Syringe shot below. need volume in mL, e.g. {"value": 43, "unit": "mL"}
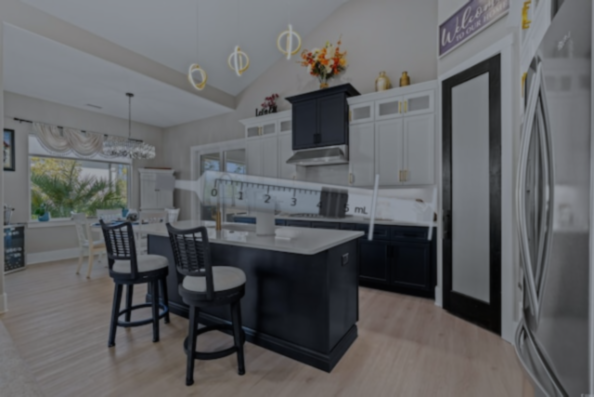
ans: {"value": 4, "unit": "mL"}
